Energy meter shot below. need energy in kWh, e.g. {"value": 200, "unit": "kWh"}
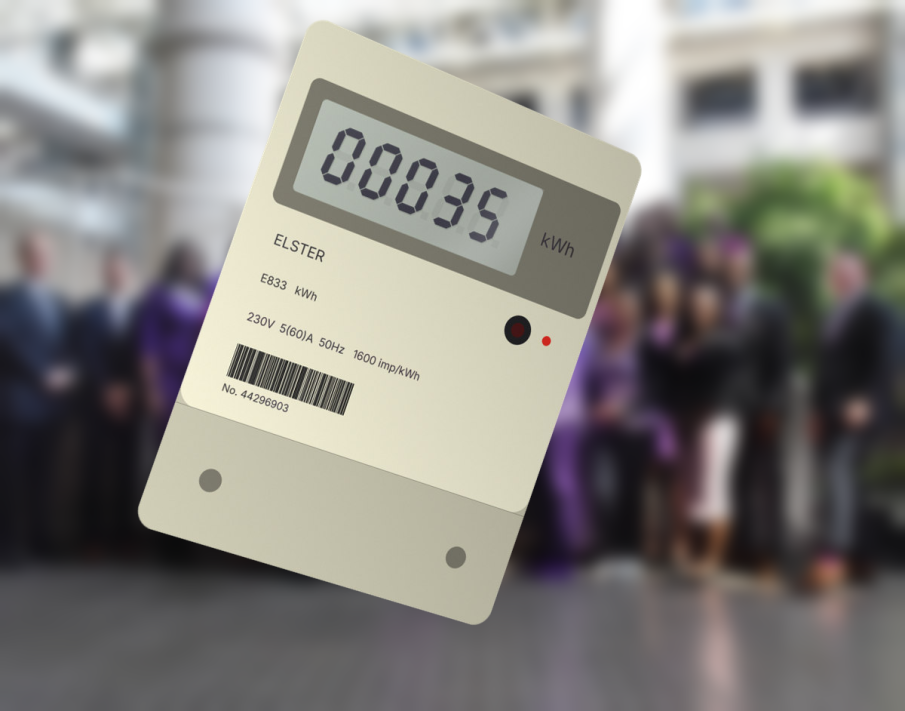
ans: {"value": 35, "unit": "kWh"}
